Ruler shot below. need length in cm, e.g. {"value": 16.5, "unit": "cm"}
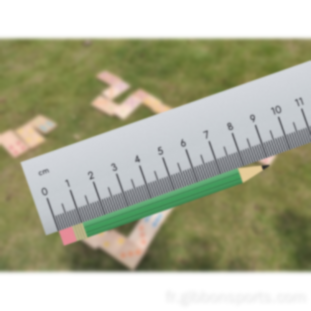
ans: {"value": 9, "unit": "cm"}
